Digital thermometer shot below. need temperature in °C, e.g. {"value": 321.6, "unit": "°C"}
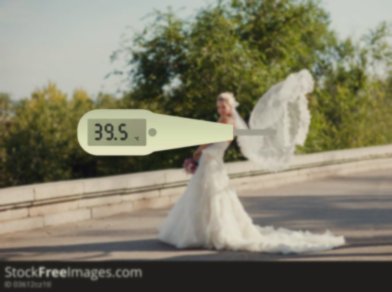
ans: {"value": 39.5, "unit": "°C"}
